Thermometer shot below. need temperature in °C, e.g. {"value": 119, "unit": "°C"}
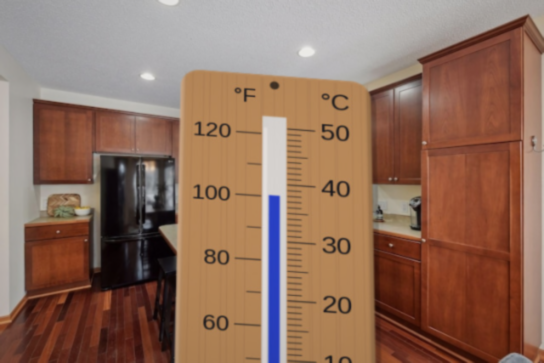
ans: {"value": 38, "unit": "°C"}
